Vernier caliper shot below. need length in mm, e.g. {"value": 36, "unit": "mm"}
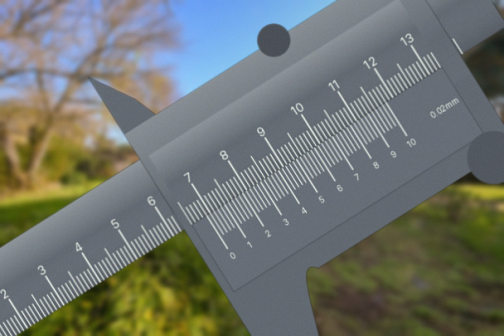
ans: {"value": 69.0, "unit": "mm"}
